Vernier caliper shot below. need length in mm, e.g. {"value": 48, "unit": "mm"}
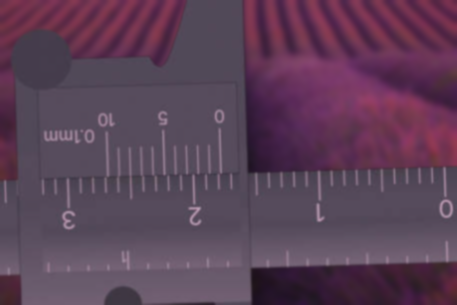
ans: {"value": 17.8, "unit": "mm"}
